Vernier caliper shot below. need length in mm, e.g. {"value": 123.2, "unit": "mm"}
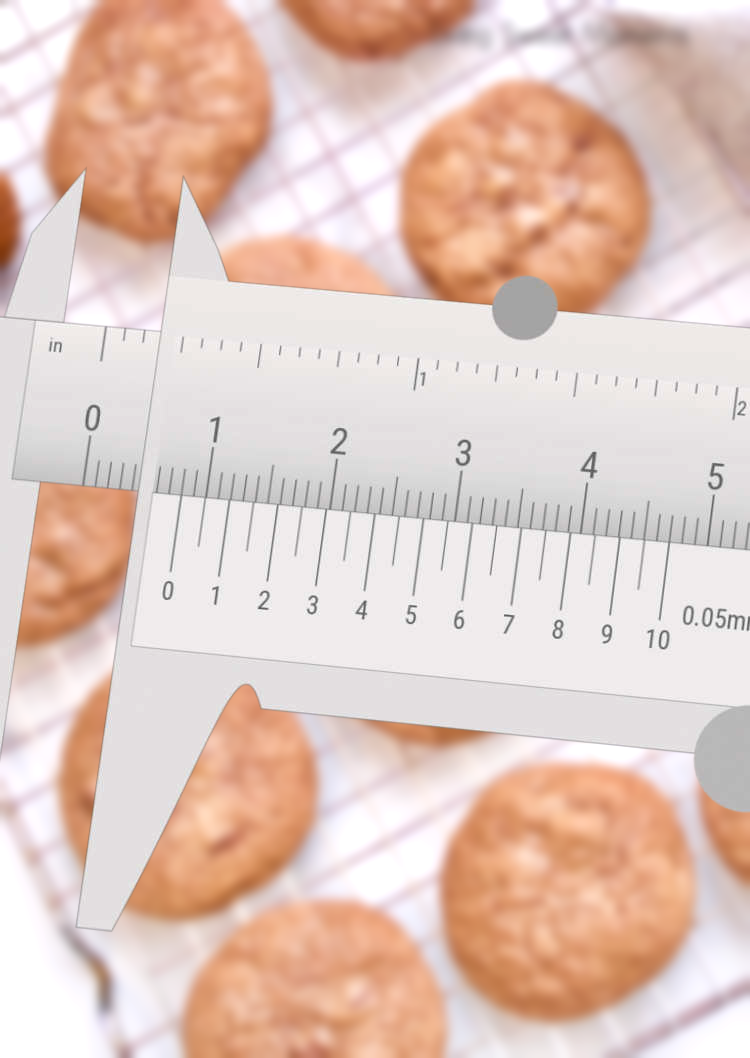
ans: {"value": 8.0, "unit": "mm"}
